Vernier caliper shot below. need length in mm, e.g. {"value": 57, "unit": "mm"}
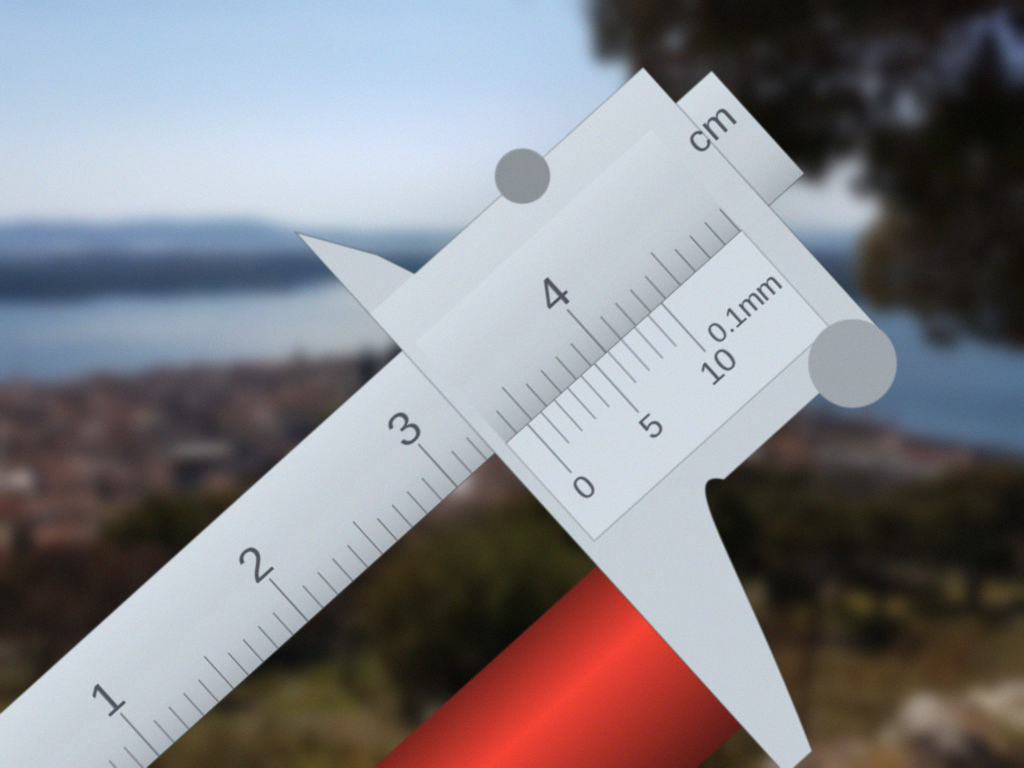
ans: {"value": 34.7, "unit": "mm"}
